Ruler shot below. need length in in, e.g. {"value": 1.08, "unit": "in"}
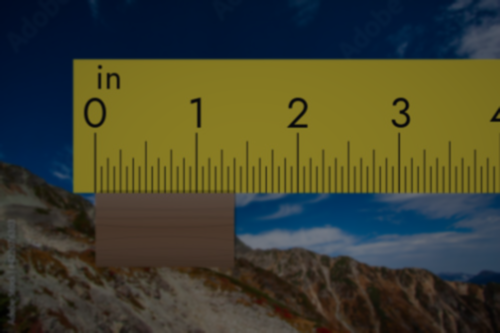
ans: {"value": 1.375, "unit": "in"}
